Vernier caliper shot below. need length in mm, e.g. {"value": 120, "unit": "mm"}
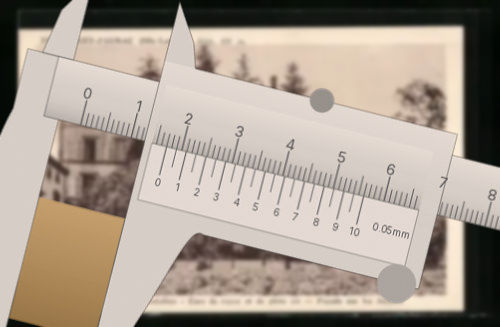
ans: {"value": 17.0, "unit": "mm"}
